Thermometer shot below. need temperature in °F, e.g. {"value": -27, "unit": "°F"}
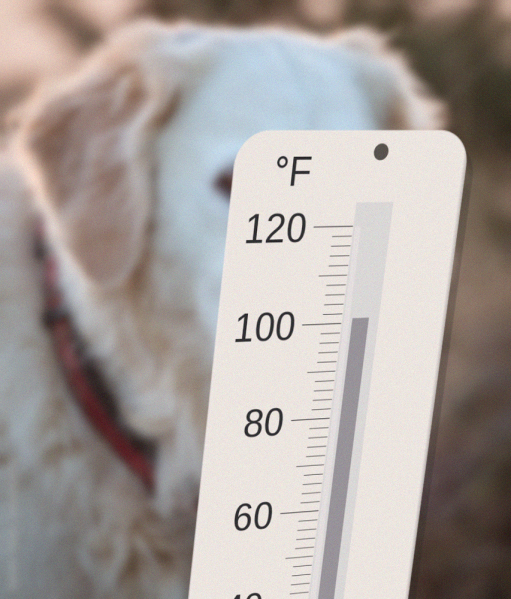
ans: {"value": 101, "unit": "°F"}
